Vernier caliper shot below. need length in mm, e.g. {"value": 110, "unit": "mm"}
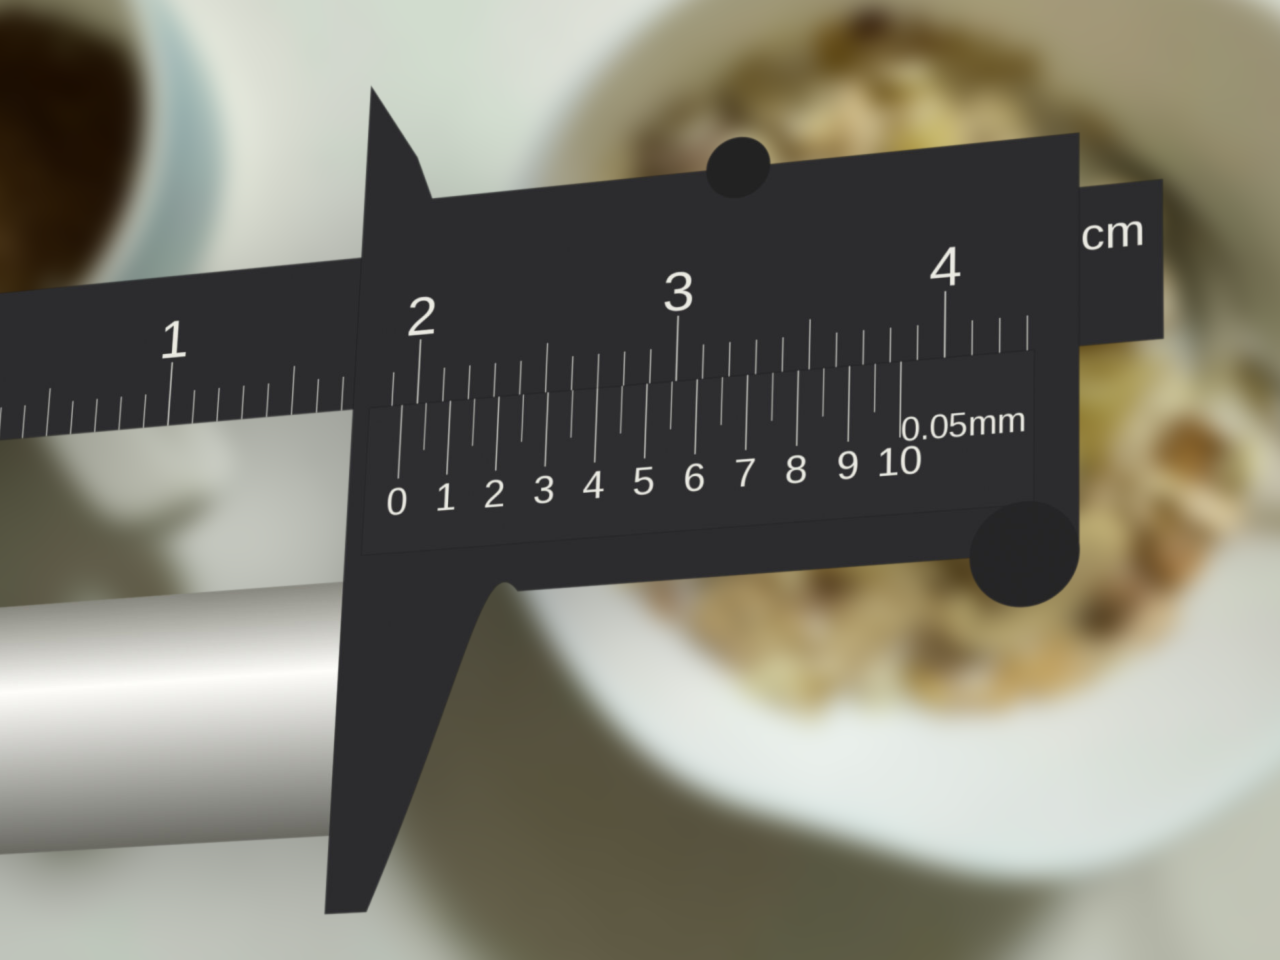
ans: {"value": 19.4, "unit": "mm"}
